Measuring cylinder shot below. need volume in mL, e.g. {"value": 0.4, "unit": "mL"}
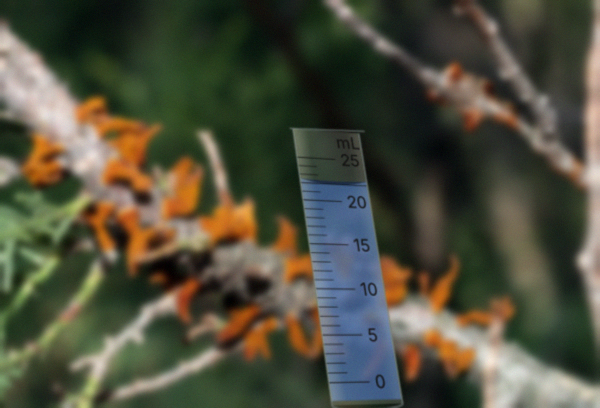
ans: {"value": 22, "unit": "mL"}
